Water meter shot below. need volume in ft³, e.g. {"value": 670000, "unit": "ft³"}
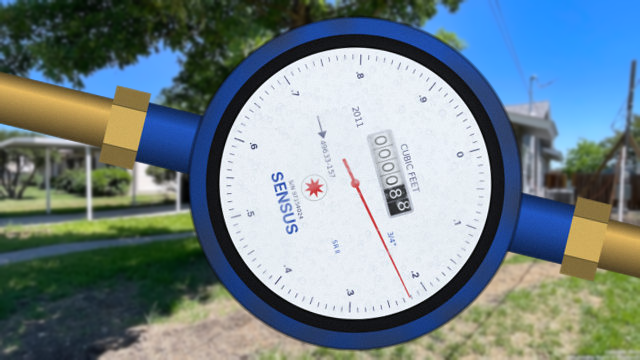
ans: {"value": 88.22, "unit": "ft³"}
